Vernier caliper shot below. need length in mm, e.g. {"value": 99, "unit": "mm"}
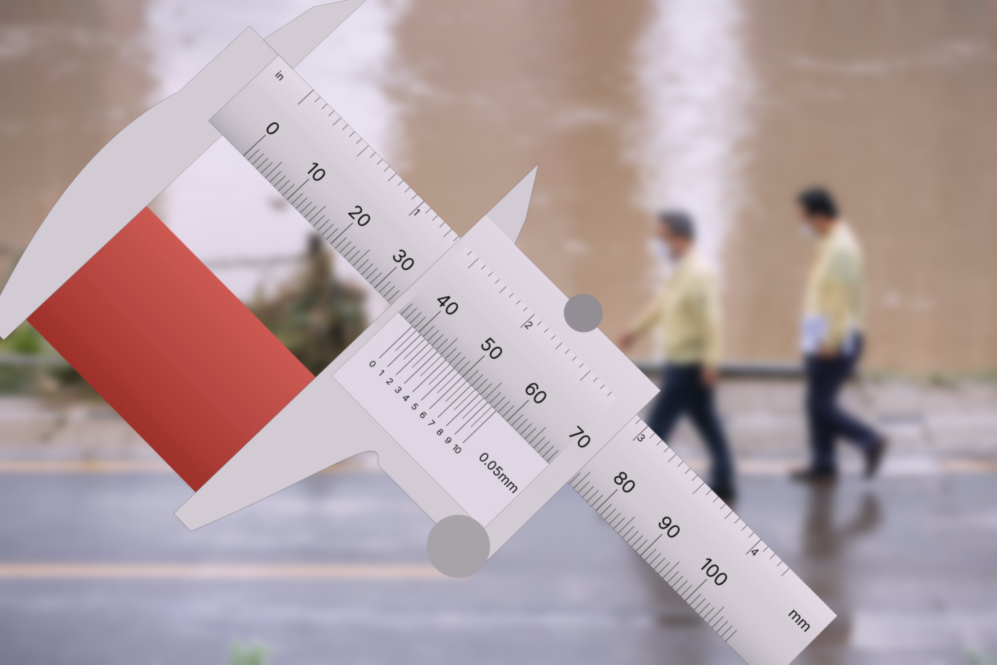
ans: {"value": 38.6, "unit": "mm"}
